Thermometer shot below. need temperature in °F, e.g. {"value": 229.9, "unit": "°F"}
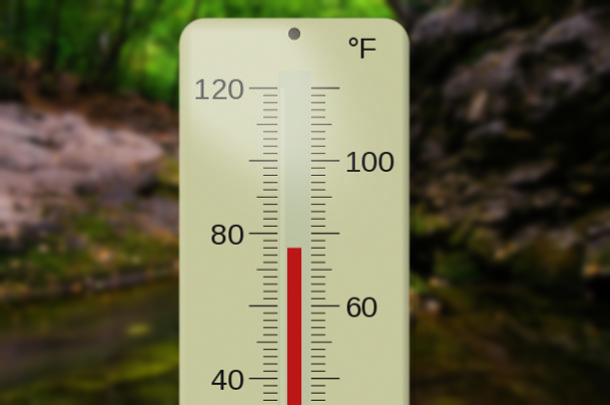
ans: {"value": 76, "unit": "°F"}
